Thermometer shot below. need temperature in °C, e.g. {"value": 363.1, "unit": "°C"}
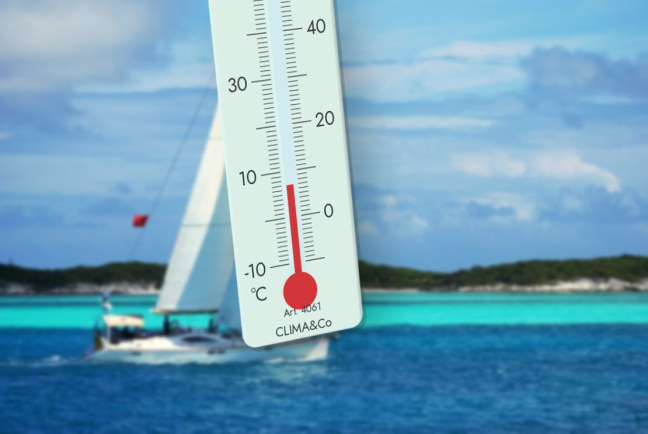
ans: {"value": 7, "unit": "°C"}
